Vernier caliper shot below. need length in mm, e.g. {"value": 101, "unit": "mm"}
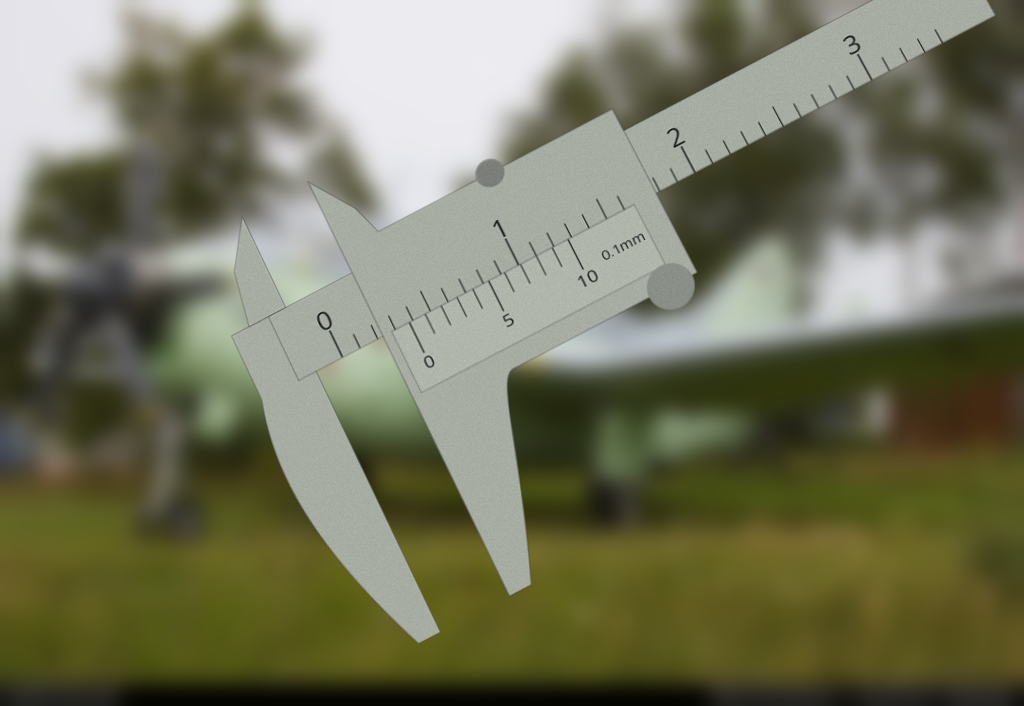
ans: {"value": 3.8, "unit": "mm"}
